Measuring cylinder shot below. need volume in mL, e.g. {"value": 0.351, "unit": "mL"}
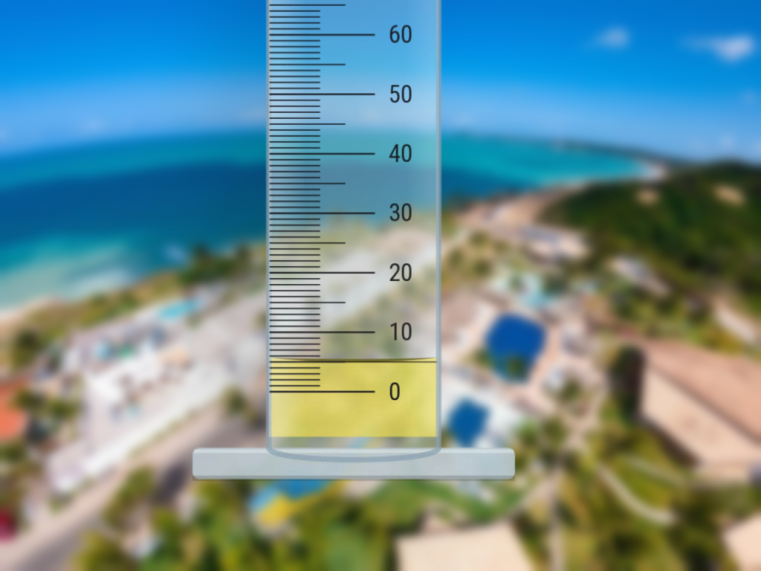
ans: {"value": 5, "unit": "mL"}
